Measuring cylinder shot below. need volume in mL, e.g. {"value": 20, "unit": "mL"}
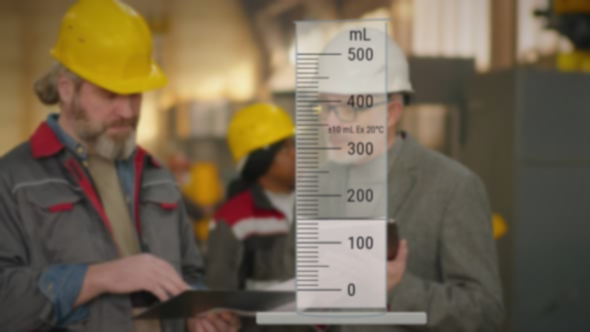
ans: {"value": 150, "unit": "mL"}
